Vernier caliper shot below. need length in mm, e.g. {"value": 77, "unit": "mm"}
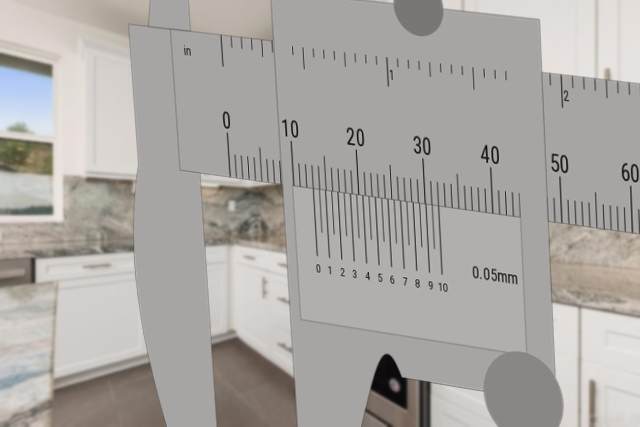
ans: {"value": 13.0, "unit": "mm"}
